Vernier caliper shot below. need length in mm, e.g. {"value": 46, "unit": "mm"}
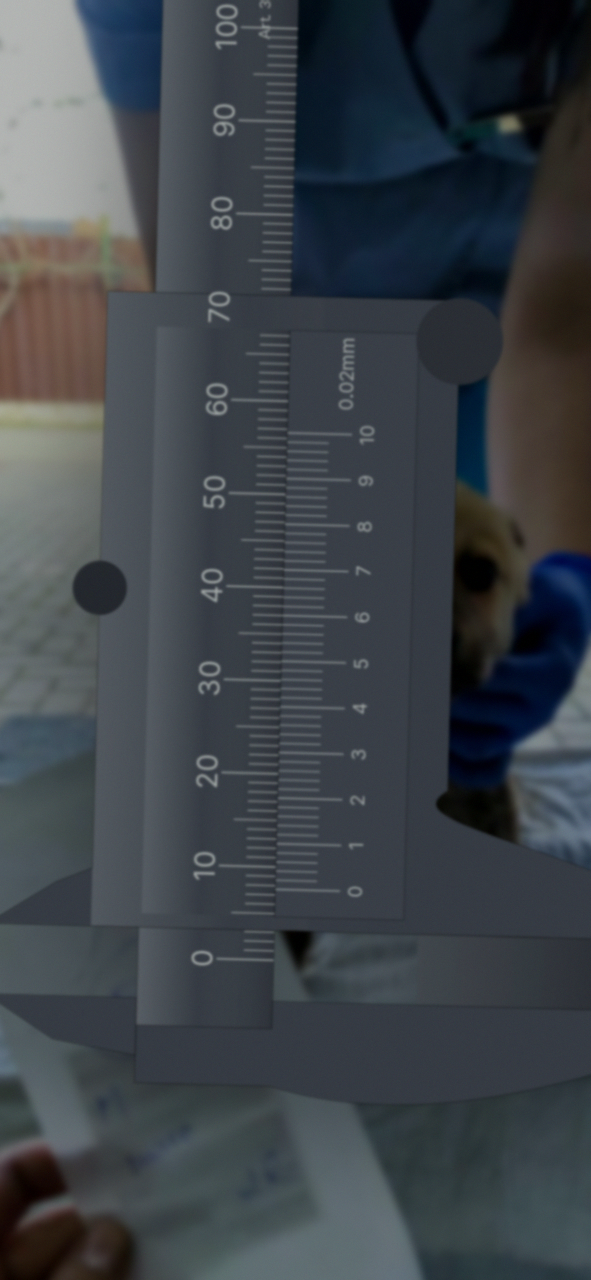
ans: {"value": 7.6, "unit": "mm"}
